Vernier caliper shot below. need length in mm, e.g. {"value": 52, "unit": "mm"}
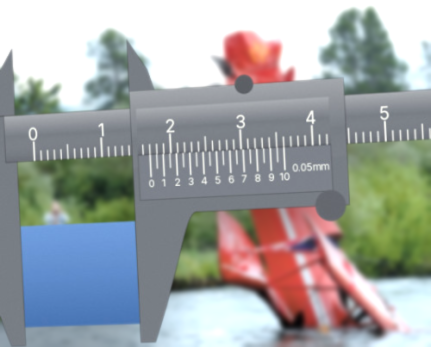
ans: {"value": 17.0, "unit": "mm"}
